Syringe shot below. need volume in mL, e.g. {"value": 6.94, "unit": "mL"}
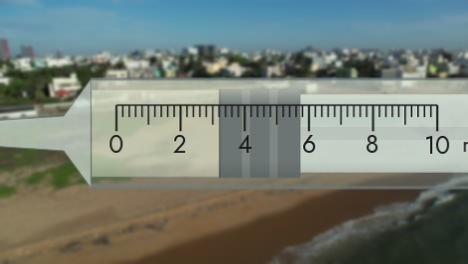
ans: {"value": 3.2, "unit": "mL"}
